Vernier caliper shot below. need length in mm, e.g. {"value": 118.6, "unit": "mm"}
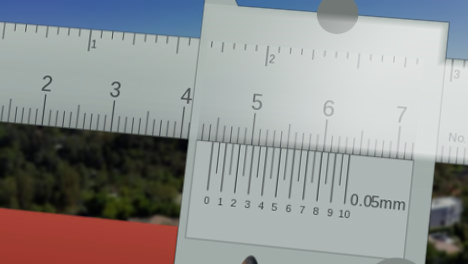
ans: {"value": 44.6, "unit": "mm"}
